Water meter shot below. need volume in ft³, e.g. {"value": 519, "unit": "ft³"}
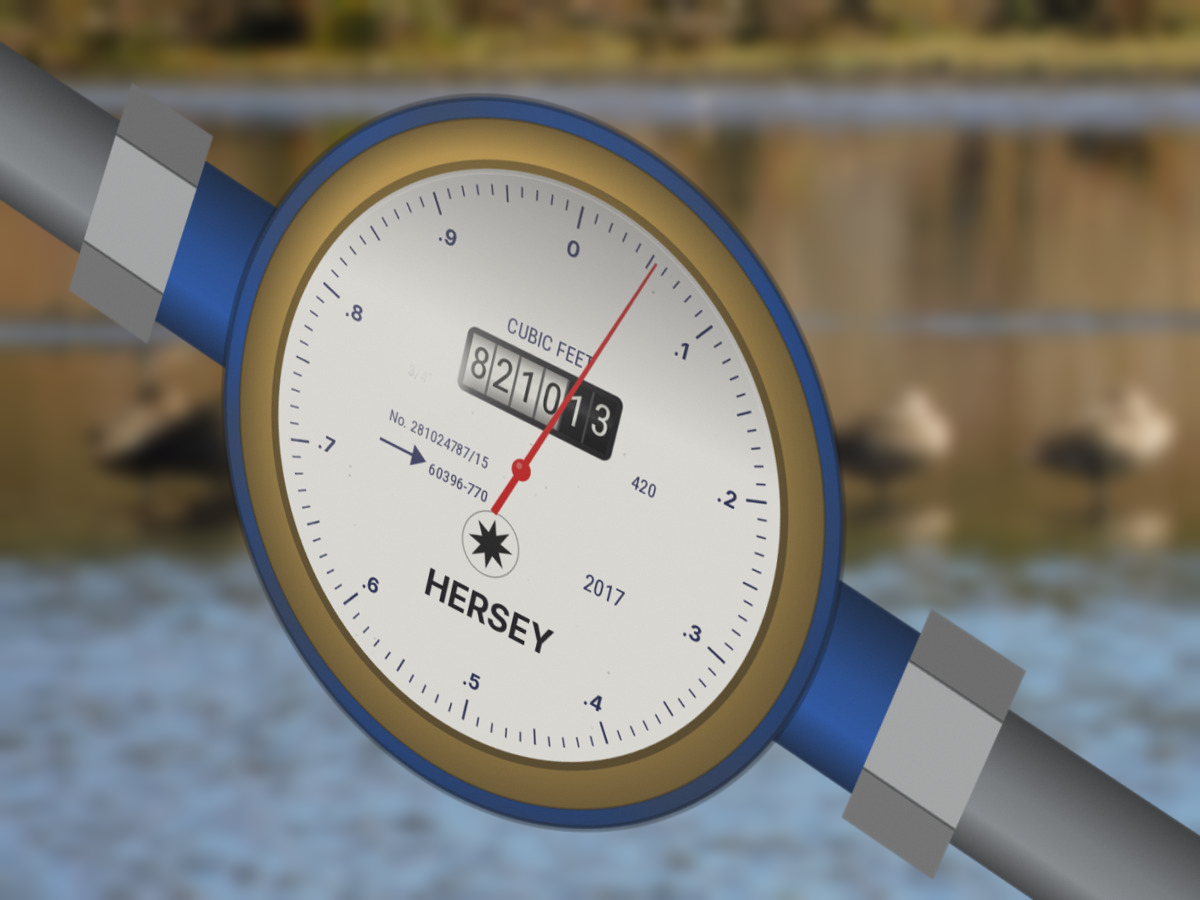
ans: {"value": 821013.05, "unit": "ft³"}
